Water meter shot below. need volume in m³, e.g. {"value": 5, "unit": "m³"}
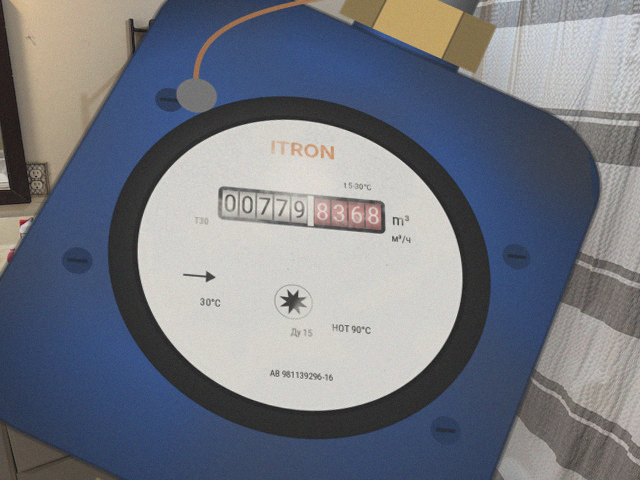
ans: {"value": 779.8368, "unit": "m³"}
